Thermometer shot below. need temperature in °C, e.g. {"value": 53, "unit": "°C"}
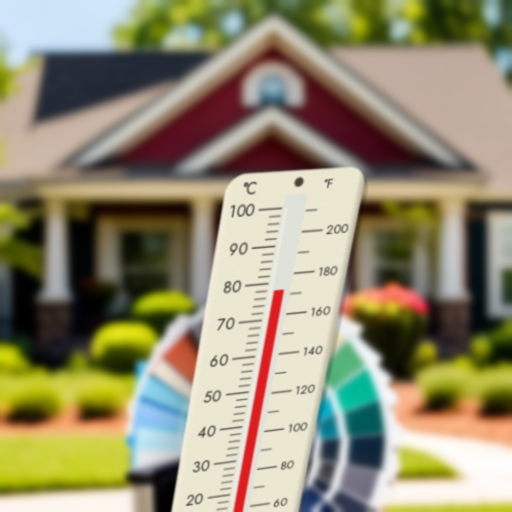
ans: {"value": 78, "unit": "°C"}
